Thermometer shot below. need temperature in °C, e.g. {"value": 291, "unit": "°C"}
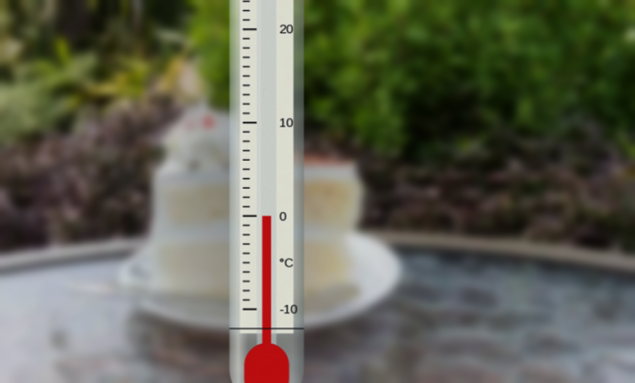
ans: {"value": 0, "unit": "°C"}
